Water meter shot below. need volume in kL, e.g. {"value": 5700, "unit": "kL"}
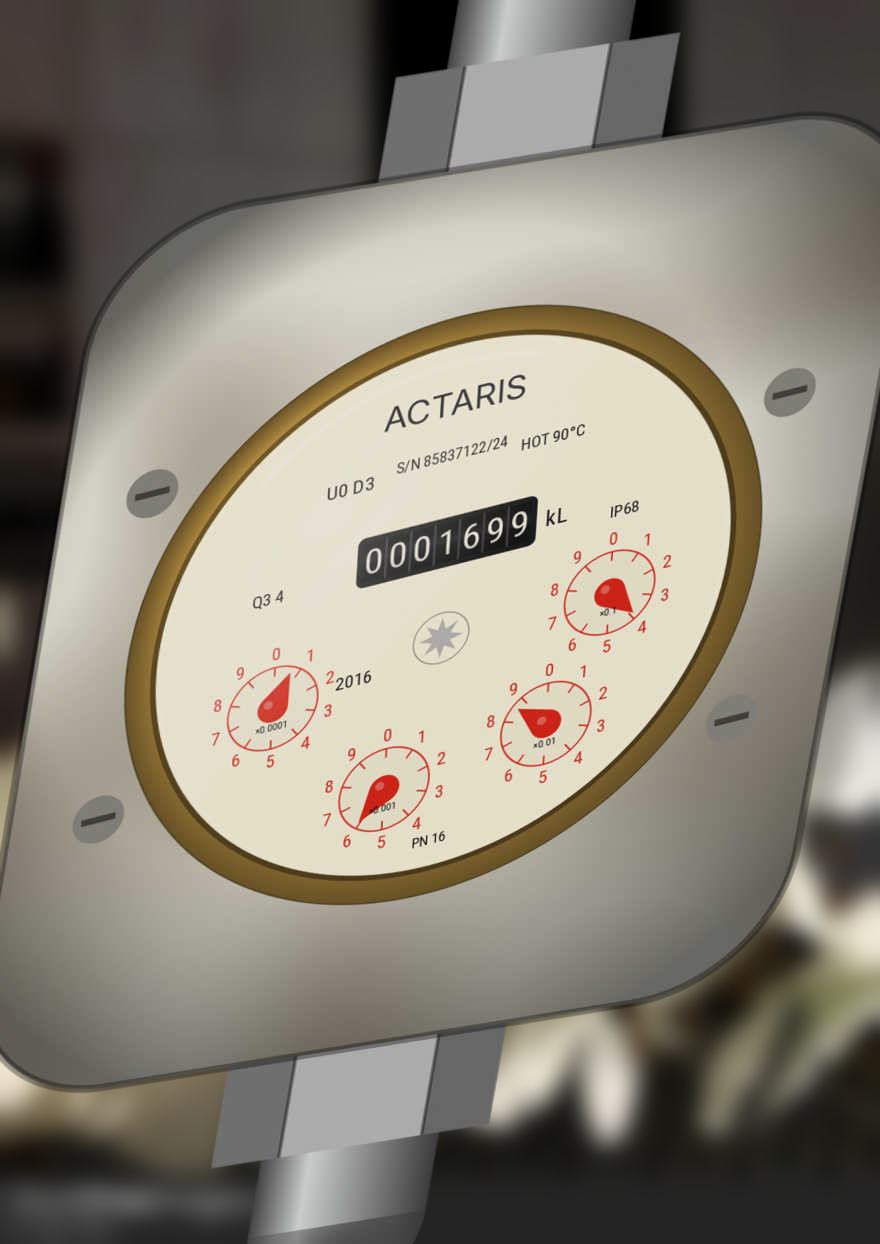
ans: {"value": 1699.3860, "unit": "kL"}
